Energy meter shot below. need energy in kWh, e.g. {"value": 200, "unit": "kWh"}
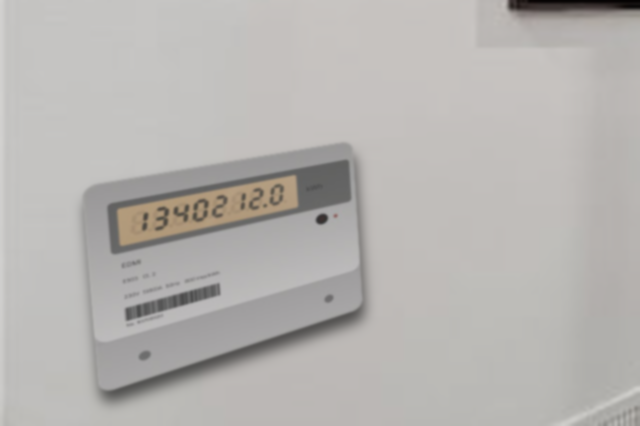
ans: {"value": 1340212.0, "unit": "kWh"}
